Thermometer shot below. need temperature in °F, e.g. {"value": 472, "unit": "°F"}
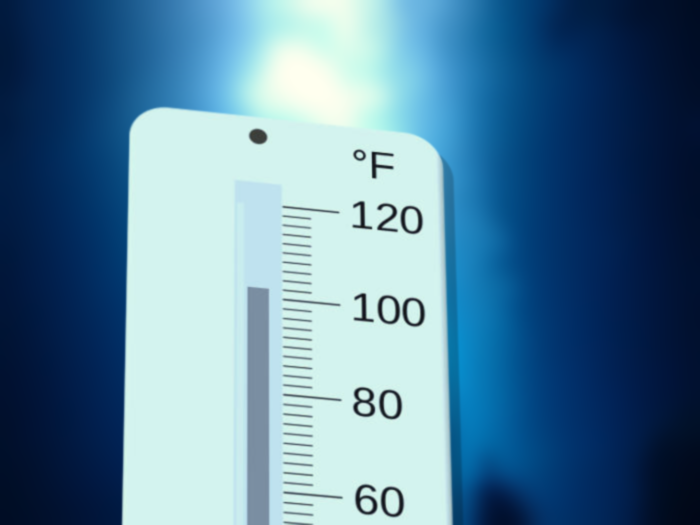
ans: {"value": 102, "unit": "°F"}
